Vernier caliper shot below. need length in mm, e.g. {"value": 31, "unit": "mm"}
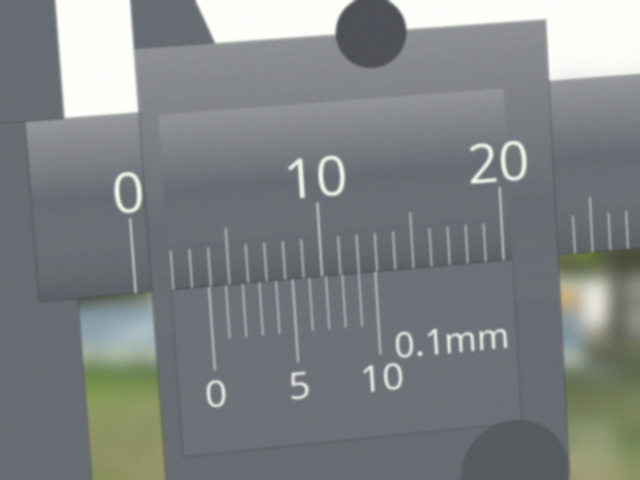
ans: {"value": 3.9, "unit": "mm"}
